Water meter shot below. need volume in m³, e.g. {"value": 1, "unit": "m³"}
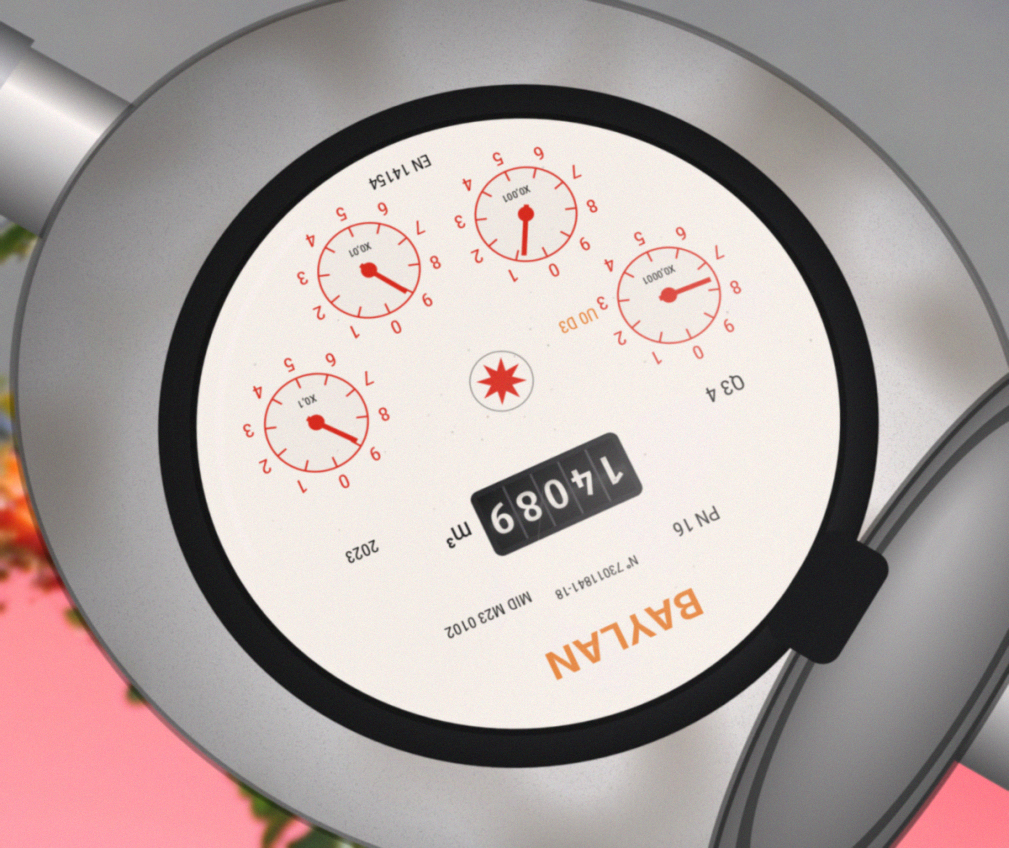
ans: {"value": 14089.8907, "unit": "m³"}
